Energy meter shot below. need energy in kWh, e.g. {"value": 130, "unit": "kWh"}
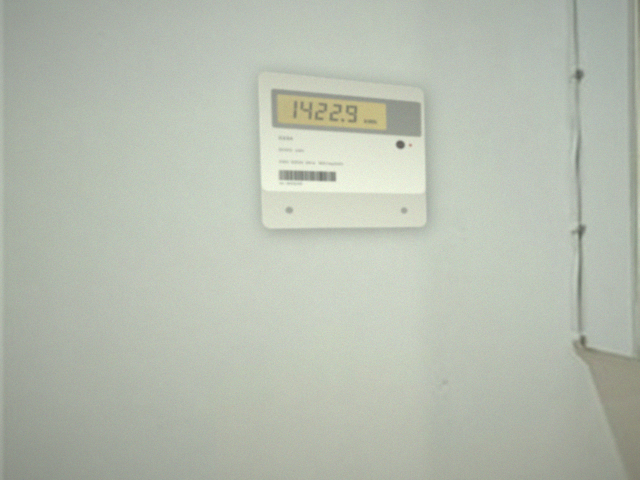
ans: {"value": 1422.9, "unit": "kWh"}
